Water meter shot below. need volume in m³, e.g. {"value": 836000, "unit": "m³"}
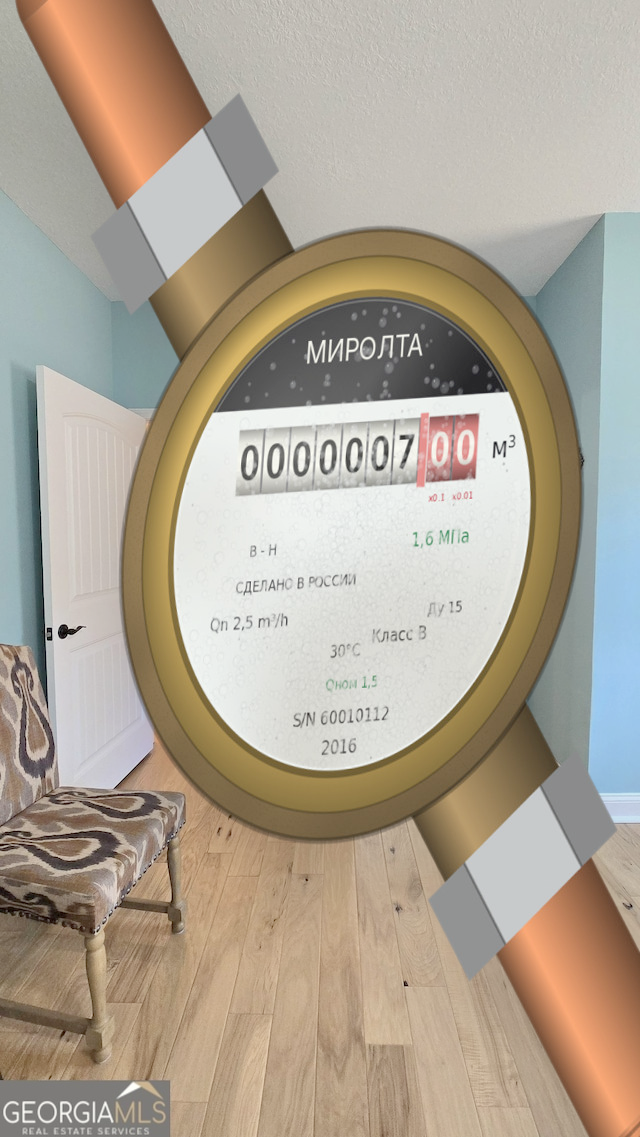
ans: {"value": 7.00, "unit": "m³"}
